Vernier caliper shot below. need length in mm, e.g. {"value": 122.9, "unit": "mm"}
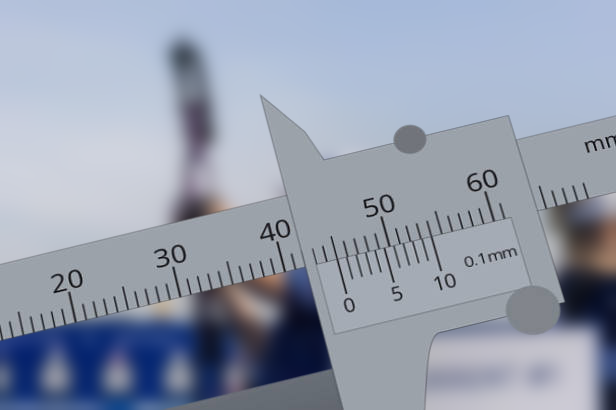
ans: {"value": 45.0, "unit": "mm"}
